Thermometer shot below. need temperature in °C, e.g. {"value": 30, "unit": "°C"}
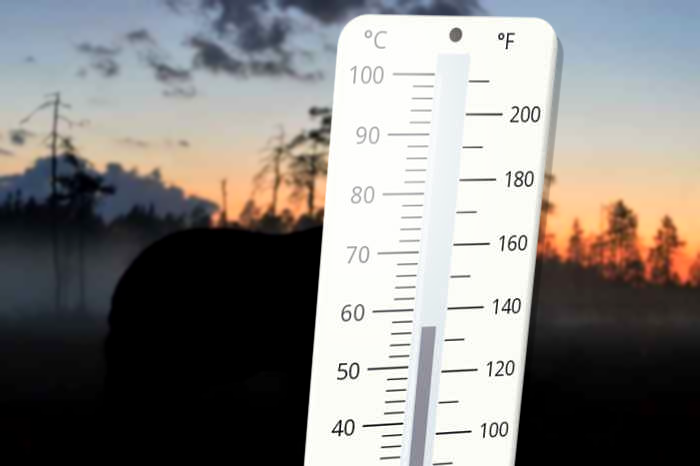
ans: {"value": 57, "unit": "°C"}
